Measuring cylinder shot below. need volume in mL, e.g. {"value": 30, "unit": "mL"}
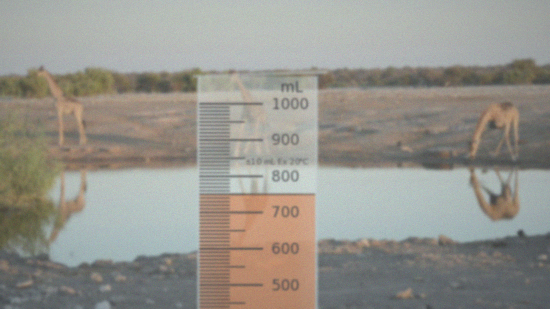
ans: {"value": 750, "unit": "mL"}
